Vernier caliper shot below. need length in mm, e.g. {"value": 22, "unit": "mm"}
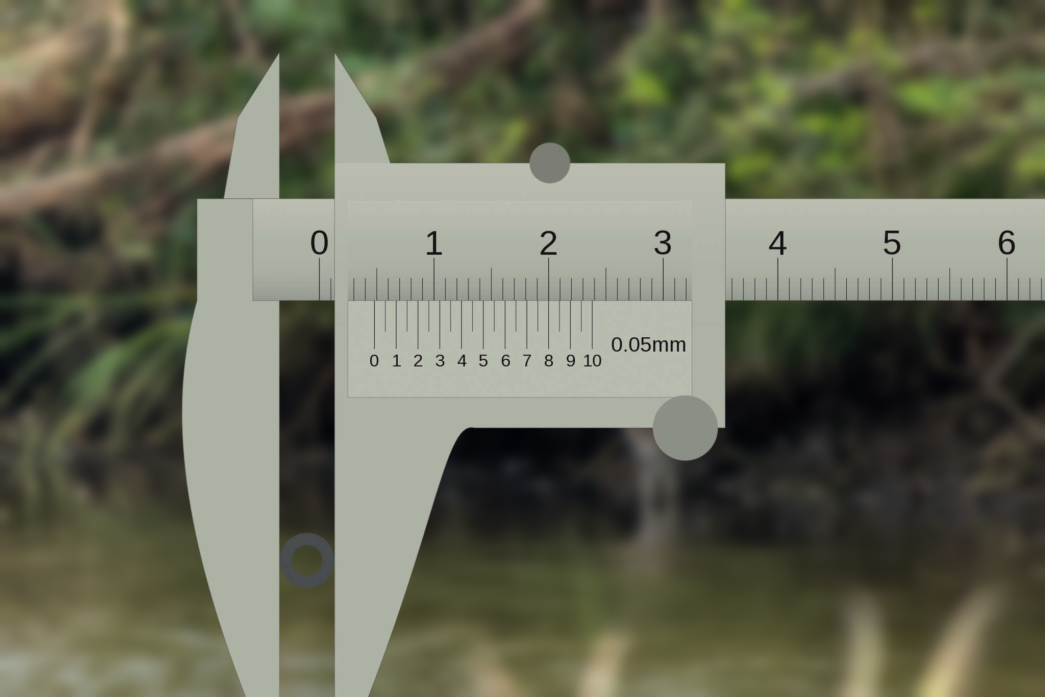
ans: {"value": 4.8, "unit": "mm"}
